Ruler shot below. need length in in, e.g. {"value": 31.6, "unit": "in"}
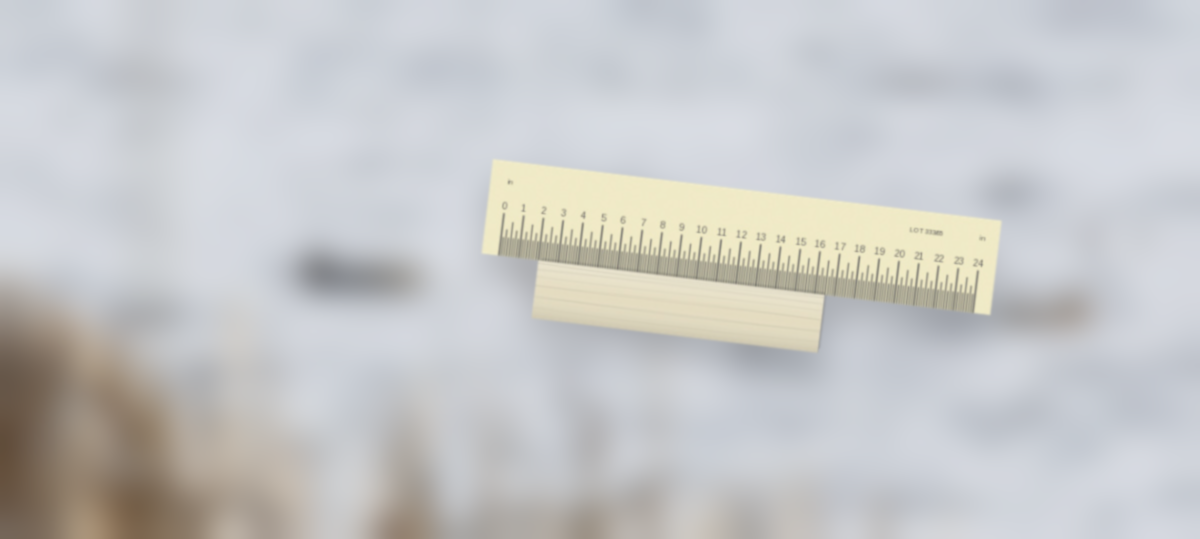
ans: {"value": 14.5, "unit": "in"}
